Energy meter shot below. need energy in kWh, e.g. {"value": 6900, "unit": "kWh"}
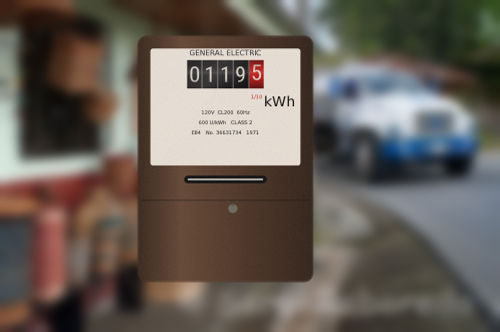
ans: {"value": 119.5, "unit": "kWh"}
